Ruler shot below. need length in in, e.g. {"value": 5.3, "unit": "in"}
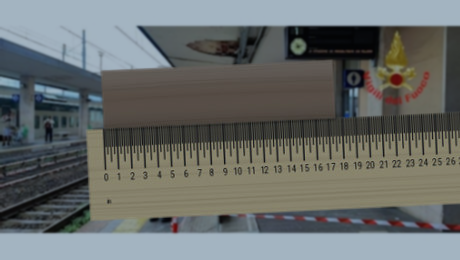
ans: {"value": 17.5, "unit": "in"}
